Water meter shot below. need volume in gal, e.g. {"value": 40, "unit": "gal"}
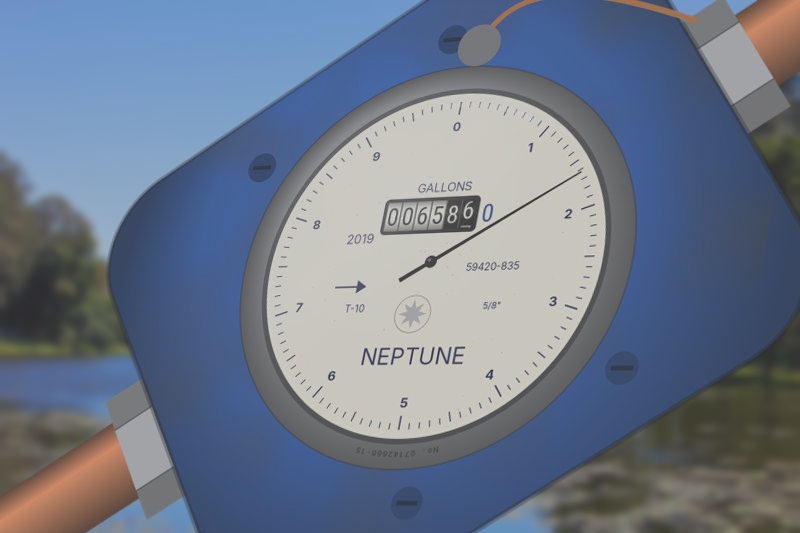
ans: {"value": 65861.6, "unit": "gal"}
